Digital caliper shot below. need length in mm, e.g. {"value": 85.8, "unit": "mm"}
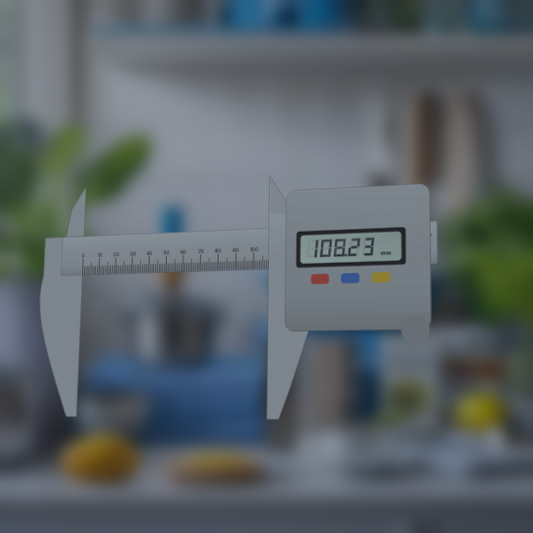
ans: {"value": 108.23, "unit": "mm"}
